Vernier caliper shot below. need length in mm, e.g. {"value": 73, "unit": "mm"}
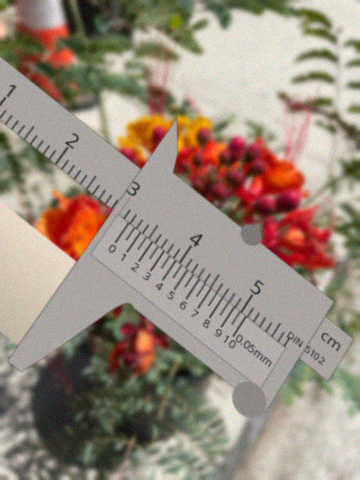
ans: {"value": 31.8, "unit": "mm"}
